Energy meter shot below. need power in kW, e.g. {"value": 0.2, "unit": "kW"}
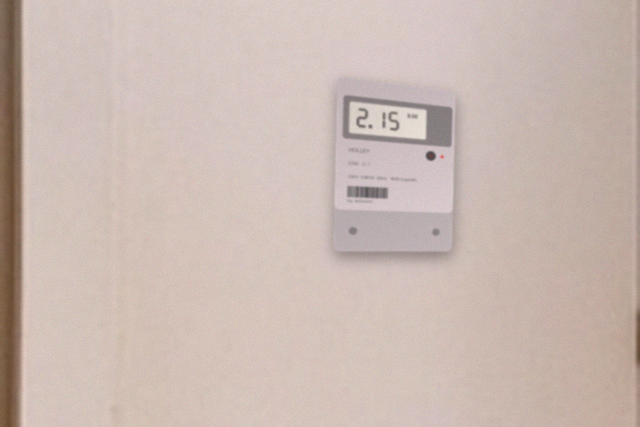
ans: {"value": 2.15, "unit": "kW"}
